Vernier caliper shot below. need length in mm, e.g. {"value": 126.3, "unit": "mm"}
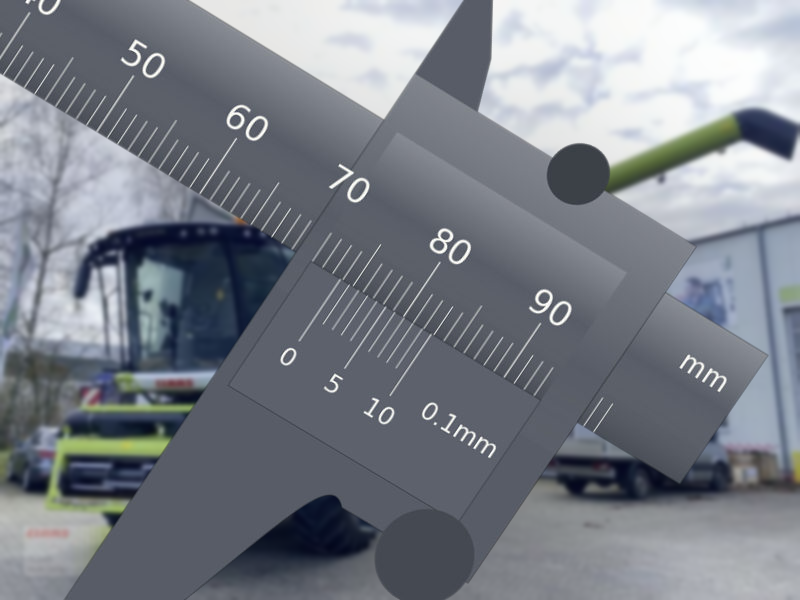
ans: {"value": 73.8, "unit": "mm"}
